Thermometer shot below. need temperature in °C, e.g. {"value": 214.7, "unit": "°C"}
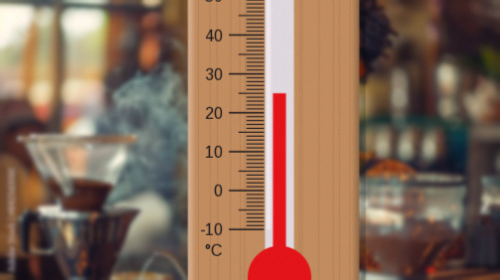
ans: {"value": 25, "unit": "°C"}
